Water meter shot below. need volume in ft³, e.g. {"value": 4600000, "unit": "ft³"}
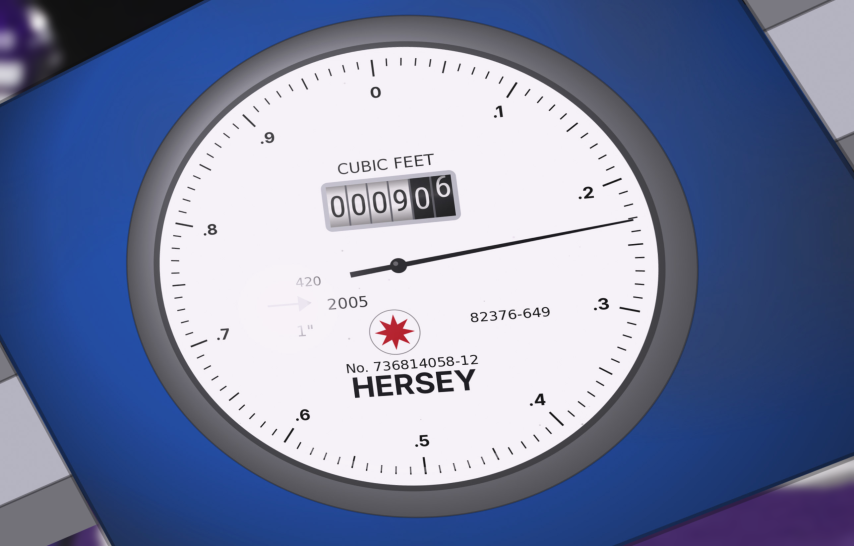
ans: {"value": 906.23, "unit": "ft³"}
